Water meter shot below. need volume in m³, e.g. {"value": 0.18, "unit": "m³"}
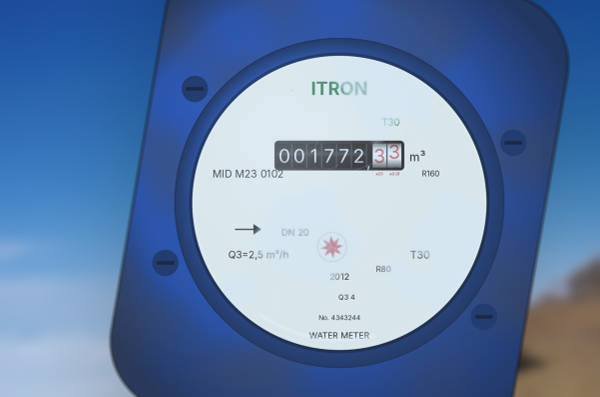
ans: {"value": 1772.33, "unit": "m³"}
